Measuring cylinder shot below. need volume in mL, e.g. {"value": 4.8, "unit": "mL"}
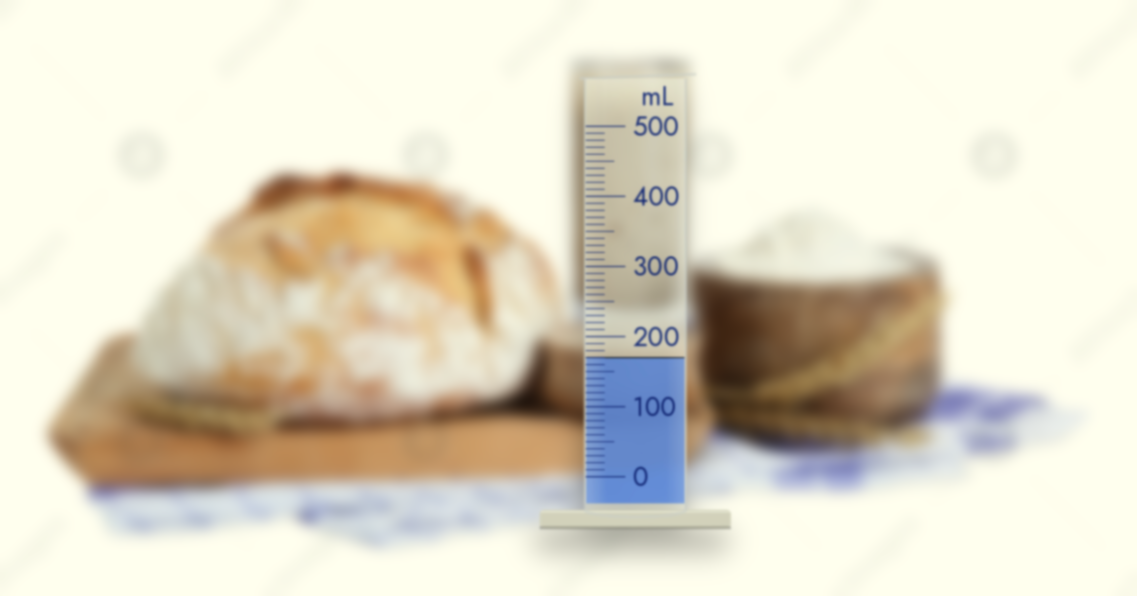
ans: {"value": 170, "unit": "mL"}
